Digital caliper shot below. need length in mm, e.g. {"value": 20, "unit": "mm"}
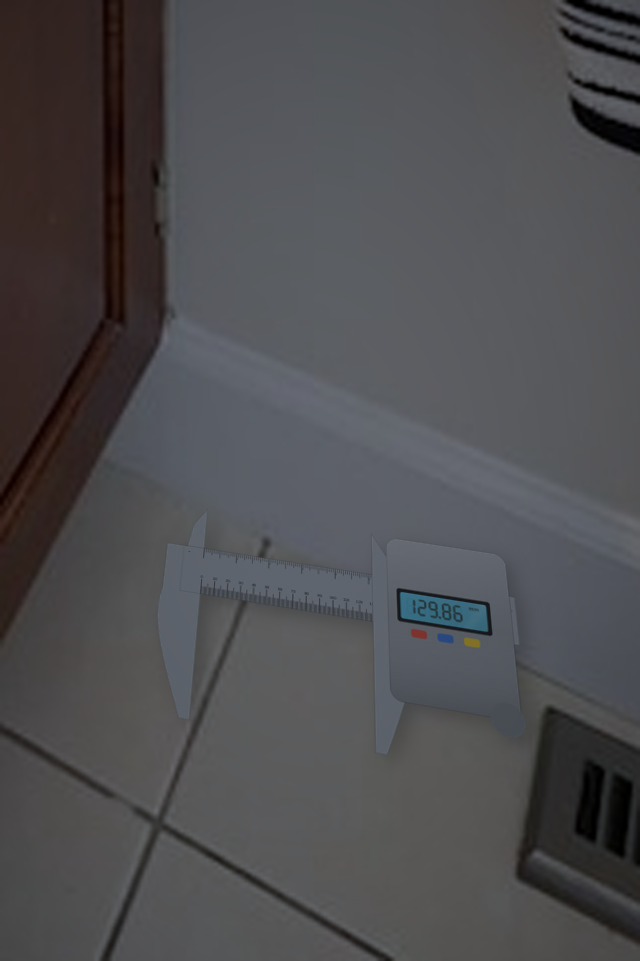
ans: {"value": 129.86, "unit": "mm"}
